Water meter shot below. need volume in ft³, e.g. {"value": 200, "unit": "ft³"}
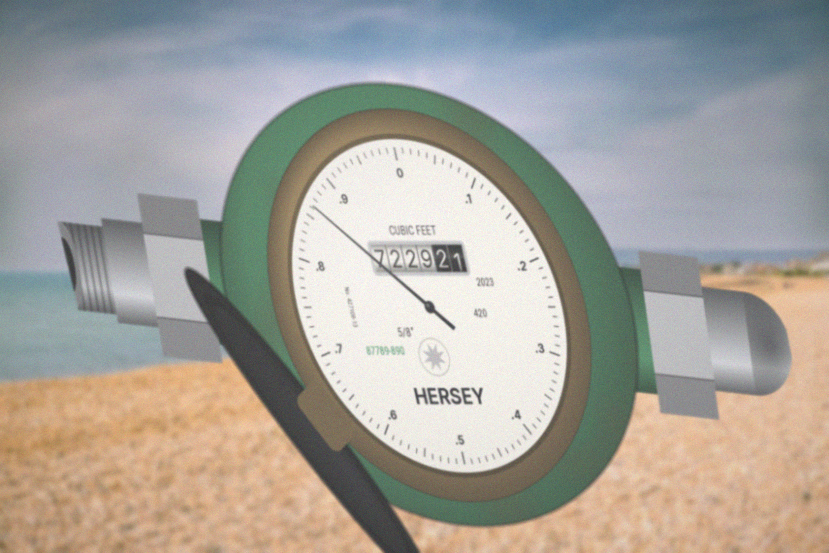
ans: {"value": 722920.86, "unit": "ft³"}
